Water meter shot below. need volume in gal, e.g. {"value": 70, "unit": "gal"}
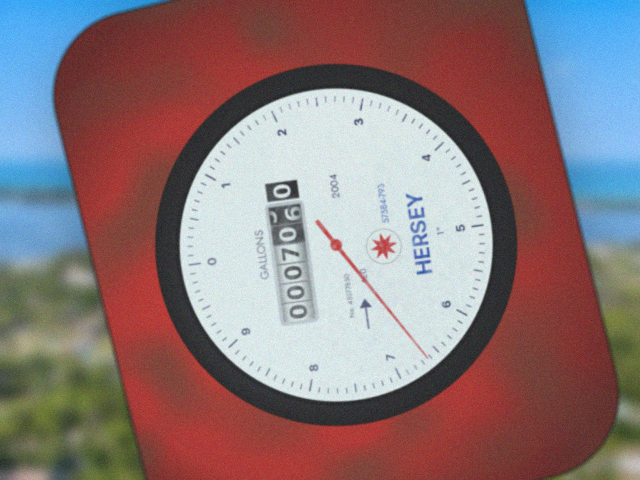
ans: {"value": 7056.6, "unit": "gal"}
